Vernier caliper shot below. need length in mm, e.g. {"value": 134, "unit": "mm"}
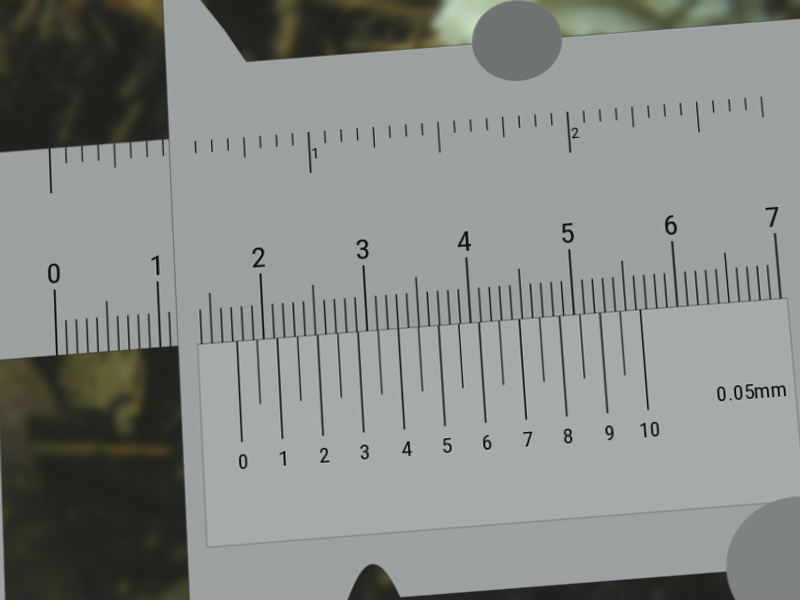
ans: {"value": 17.4, "unit": "mm"}
